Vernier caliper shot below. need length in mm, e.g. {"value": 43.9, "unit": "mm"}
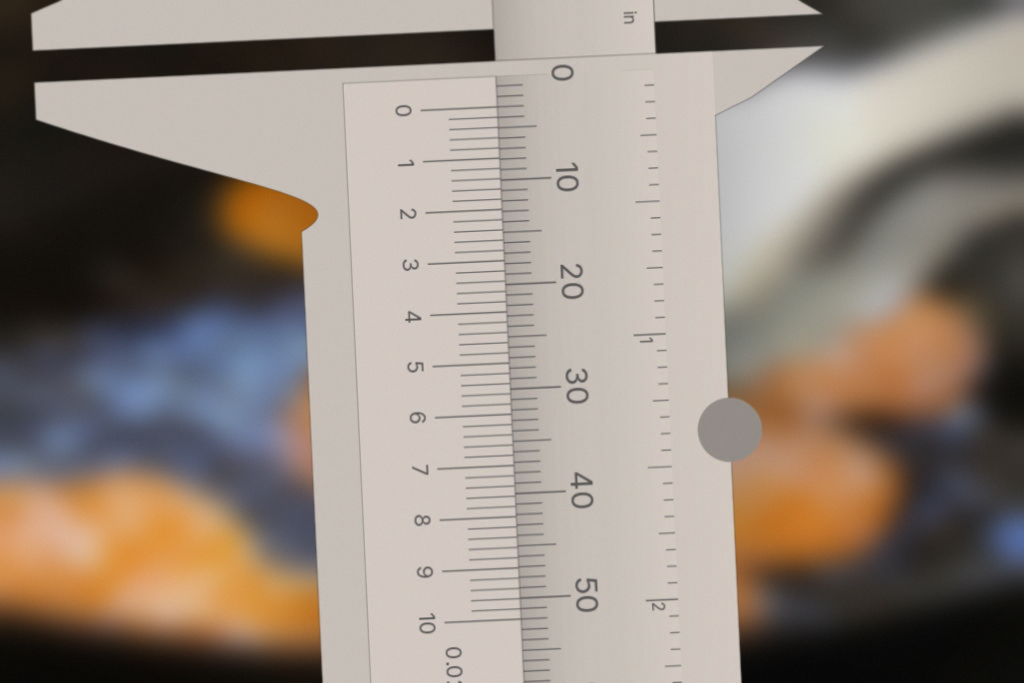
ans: {"value": 3.0, "unit": "mm"}
